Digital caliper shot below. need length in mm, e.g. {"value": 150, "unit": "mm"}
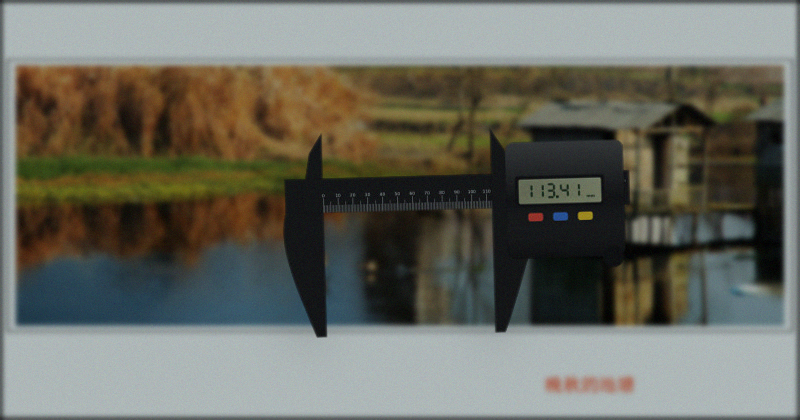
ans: {"value": 113.41, "unit": "mm"}
